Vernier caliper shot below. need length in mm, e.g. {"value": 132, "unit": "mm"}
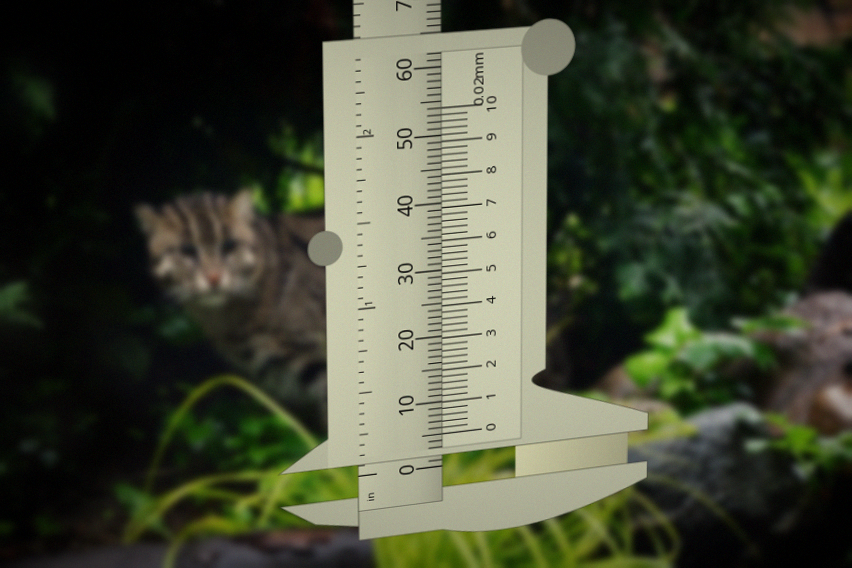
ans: {"value": 5.0, "unit": "mm"}
